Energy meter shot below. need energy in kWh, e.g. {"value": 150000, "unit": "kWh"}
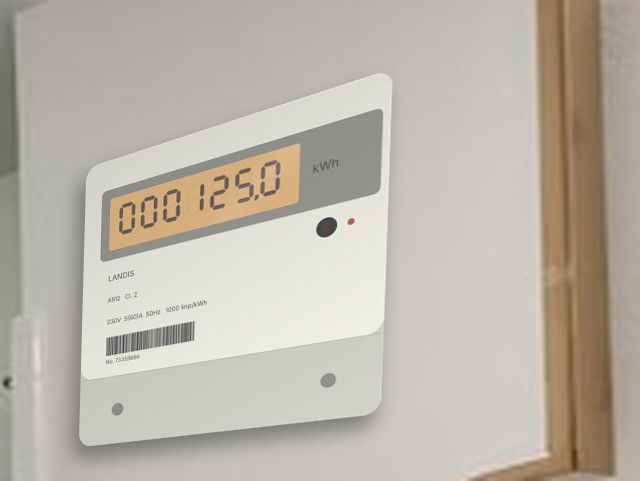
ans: {"value": 125.0, "unit": "kWh"}
